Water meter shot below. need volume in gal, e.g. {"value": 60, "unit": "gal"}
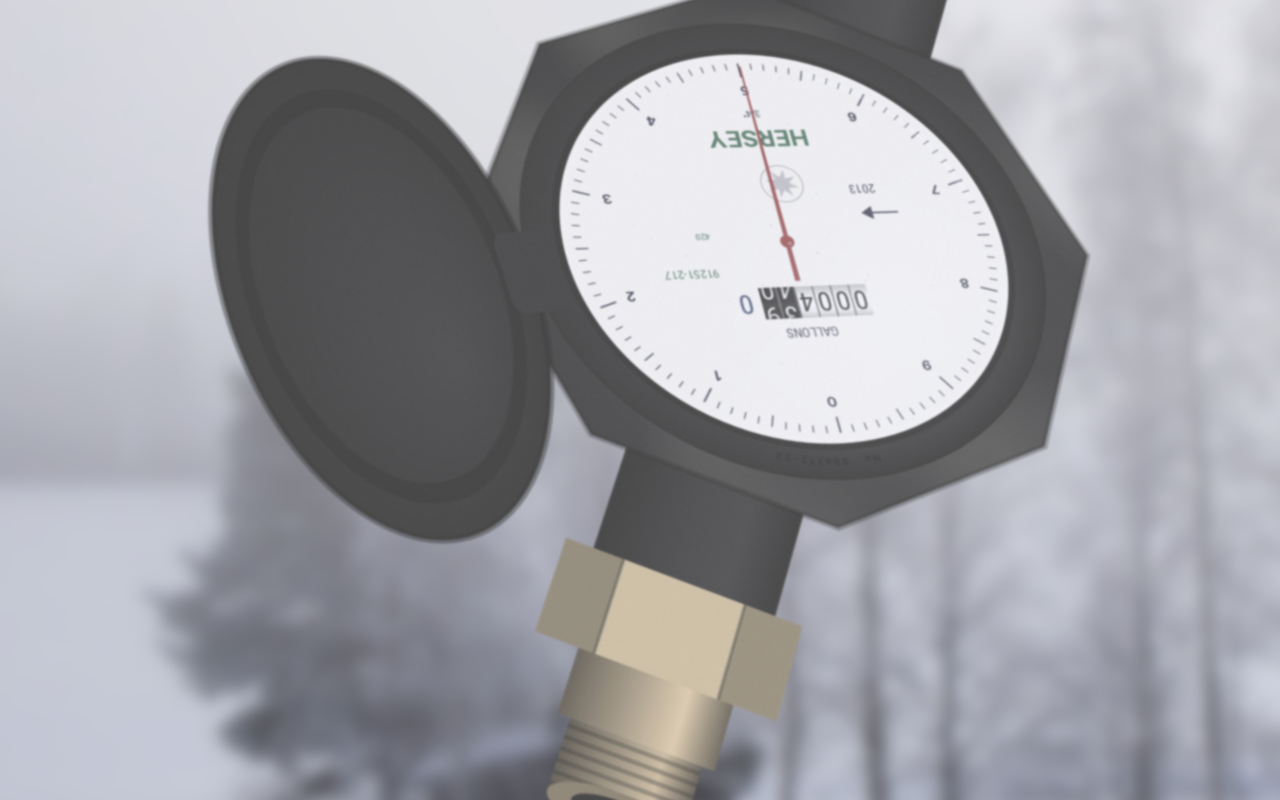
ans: {"value": 4395.0, "unit": "gal"}
